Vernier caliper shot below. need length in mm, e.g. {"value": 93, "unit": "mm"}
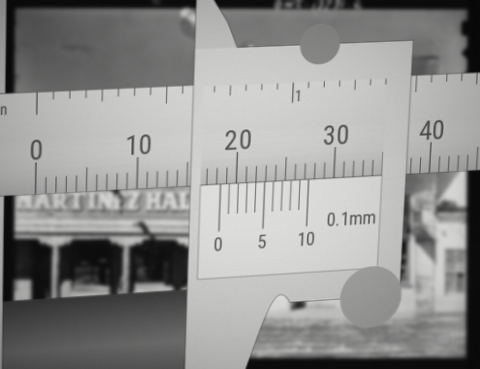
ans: {"value": 18.4, "unit": "mm"}
